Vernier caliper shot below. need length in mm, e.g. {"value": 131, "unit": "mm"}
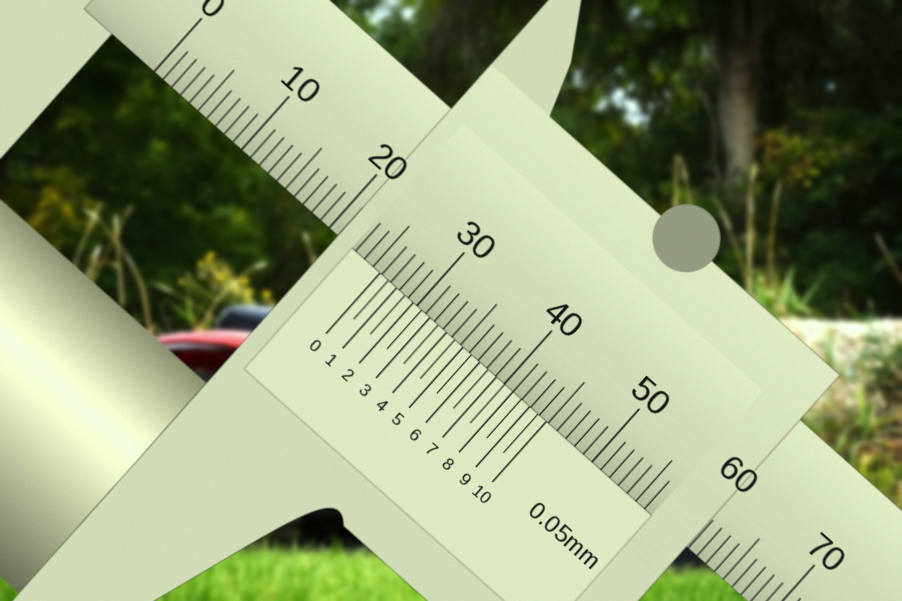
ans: {"value": 25.8, "unit": "mm"}
